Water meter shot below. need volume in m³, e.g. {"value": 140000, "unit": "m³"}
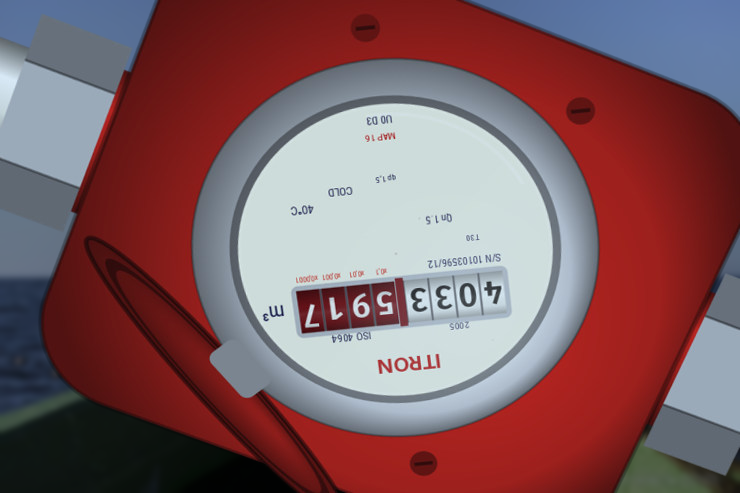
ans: {"value": 4033.5917, "unit": "m³"}
